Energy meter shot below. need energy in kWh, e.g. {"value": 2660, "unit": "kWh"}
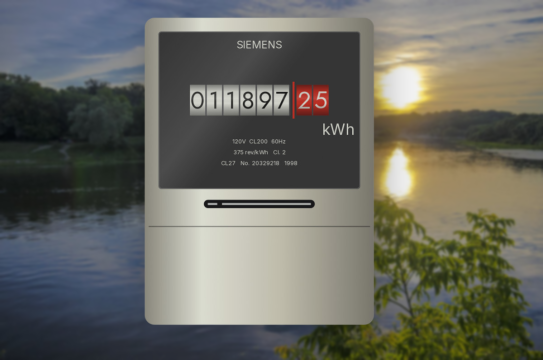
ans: {"value": 11897.25, "unit": "kWh"}
